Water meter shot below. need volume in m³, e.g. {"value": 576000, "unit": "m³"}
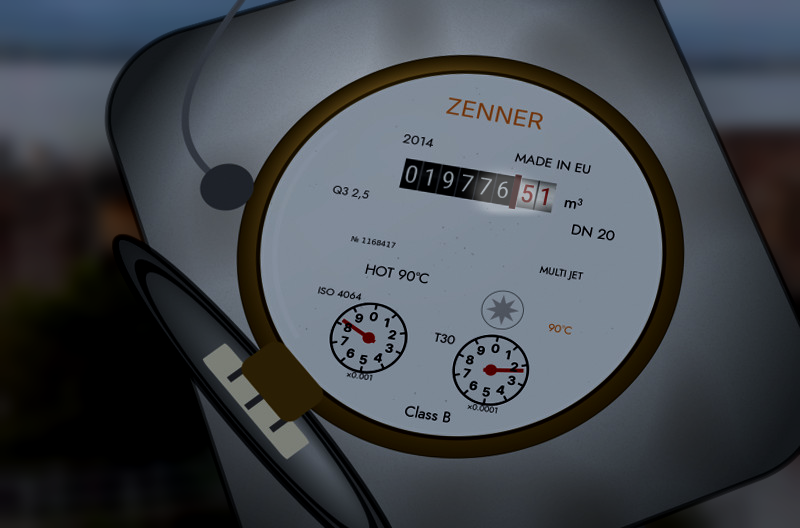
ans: {"value": 19776.5182, "unit": "m³"}
